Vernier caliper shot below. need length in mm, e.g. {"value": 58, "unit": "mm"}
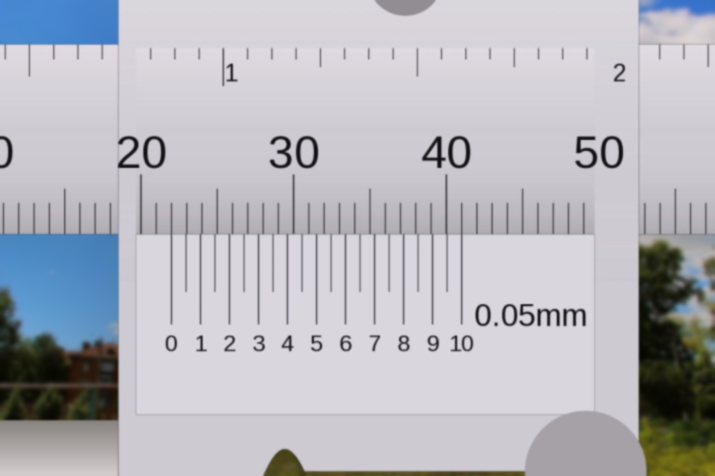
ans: {"value": 22.0, "unit": "mm"}
